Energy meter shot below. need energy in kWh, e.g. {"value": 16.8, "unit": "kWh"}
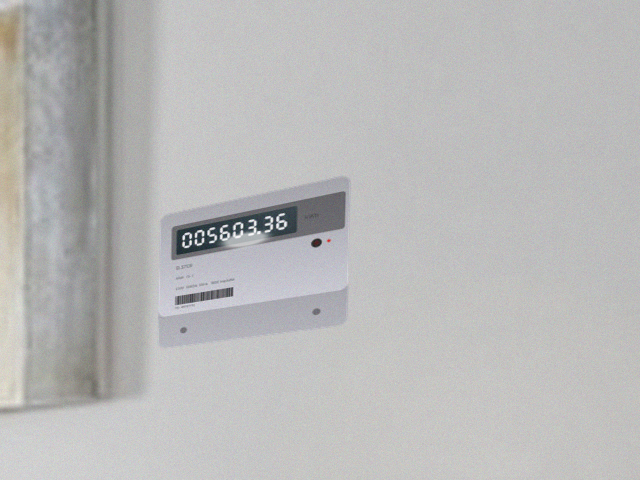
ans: {"value": 5603.36, "unit": "kWh"}
